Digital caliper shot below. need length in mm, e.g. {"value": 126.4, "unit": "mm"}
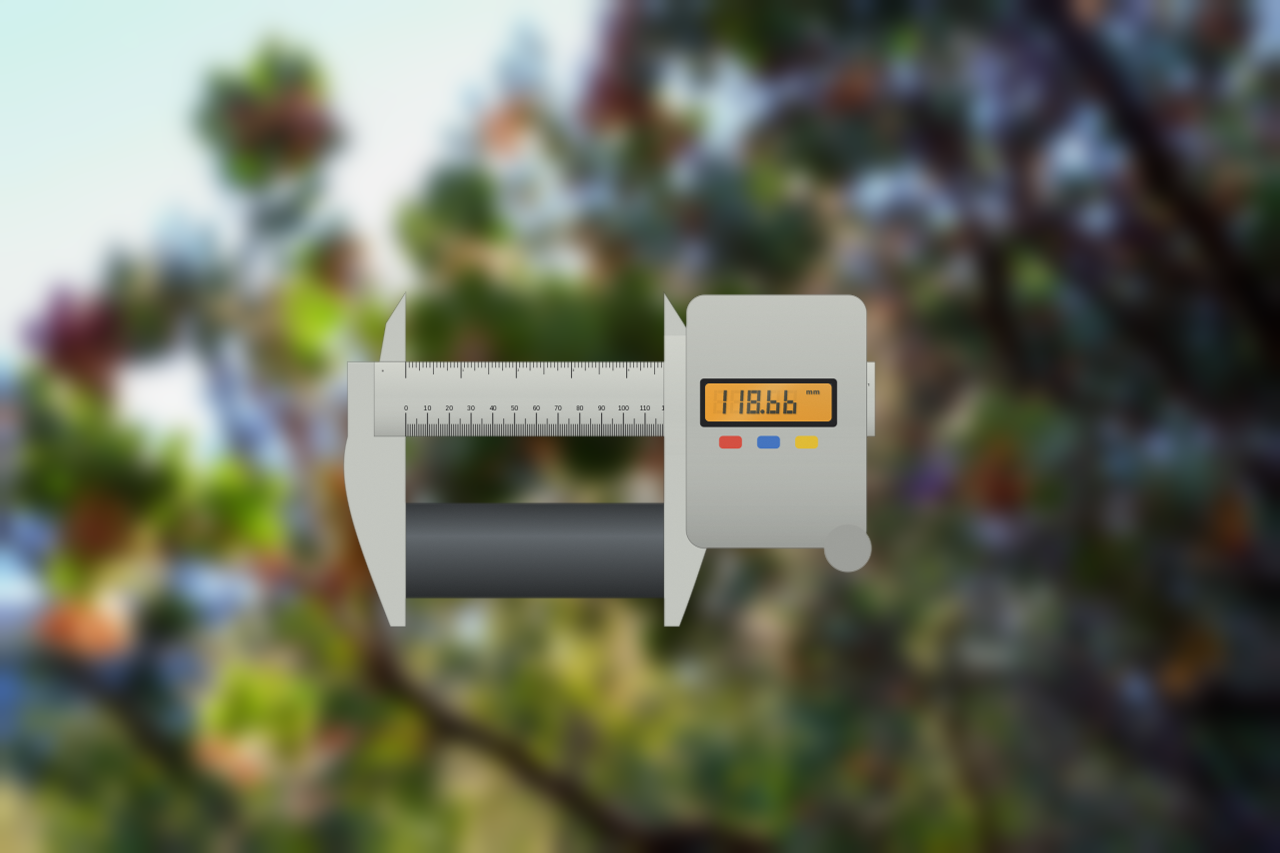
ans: {"value": 118.66, "unit": "mm"}
